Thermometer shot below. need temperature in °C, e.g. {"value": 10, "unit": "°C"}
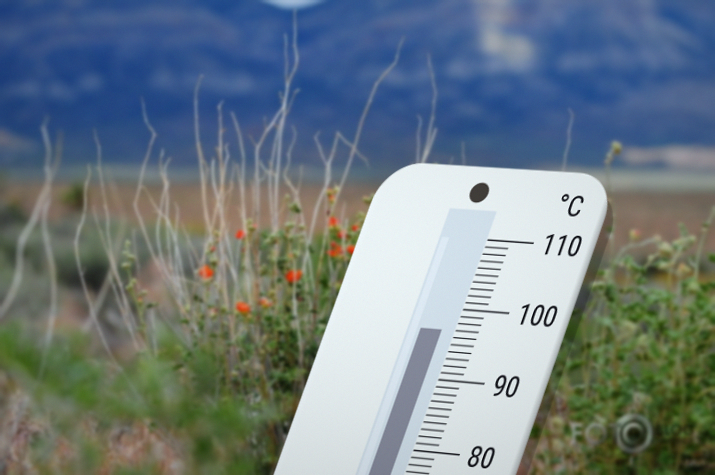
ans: {"value": 97, "unit": "°C"}
